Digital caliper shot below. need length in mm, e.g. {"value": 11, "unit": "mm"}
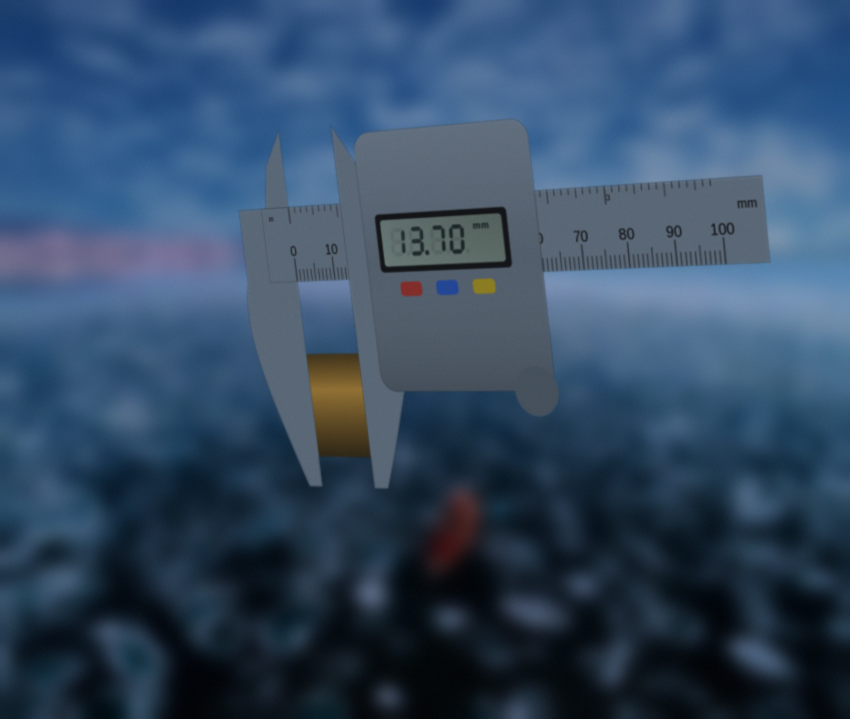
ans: {"value": 13.70, "unit": "mm"}
